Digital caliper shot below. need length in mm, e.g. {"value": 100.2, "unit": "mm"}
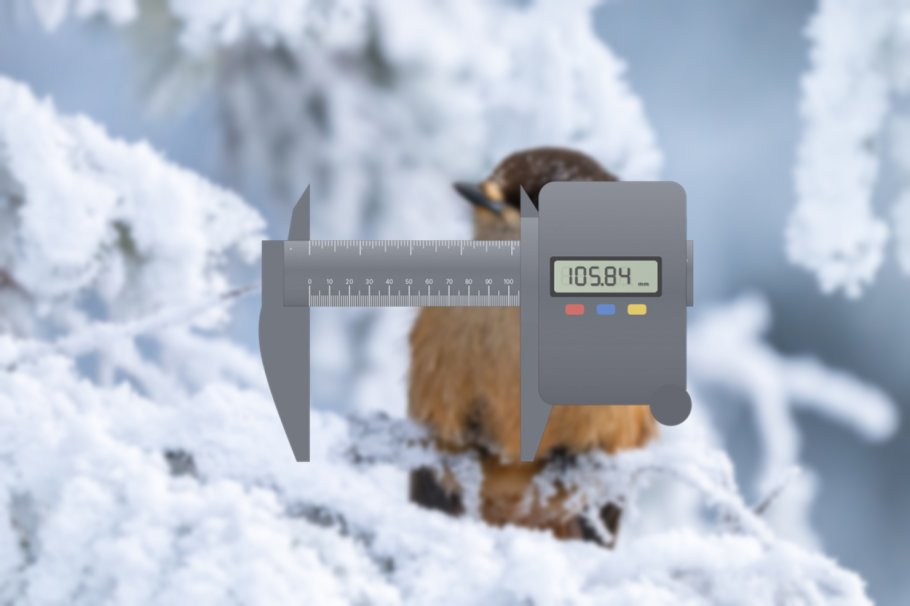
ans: {"value": 105.84, "unit": "mm"}
